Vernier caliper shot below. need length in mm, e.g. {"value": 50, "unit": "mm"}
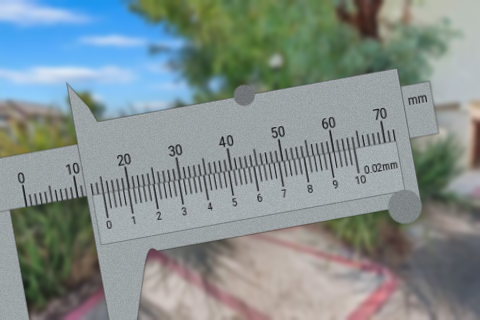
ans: {"value": 15.0, "unit": "mm"}
